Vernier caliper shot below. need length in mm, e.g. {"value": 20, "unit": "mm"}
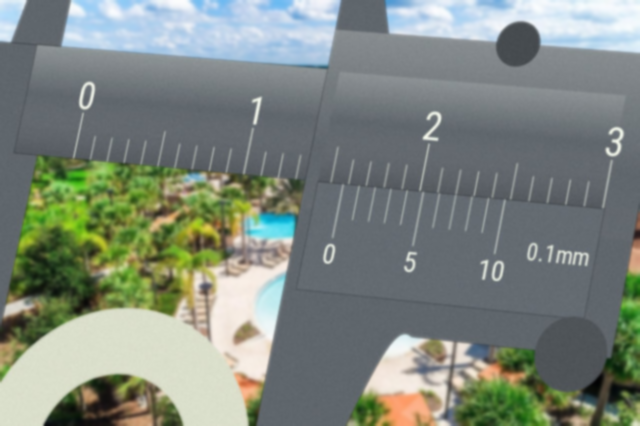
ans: {"value": 15.7, "unit": "mm"}
